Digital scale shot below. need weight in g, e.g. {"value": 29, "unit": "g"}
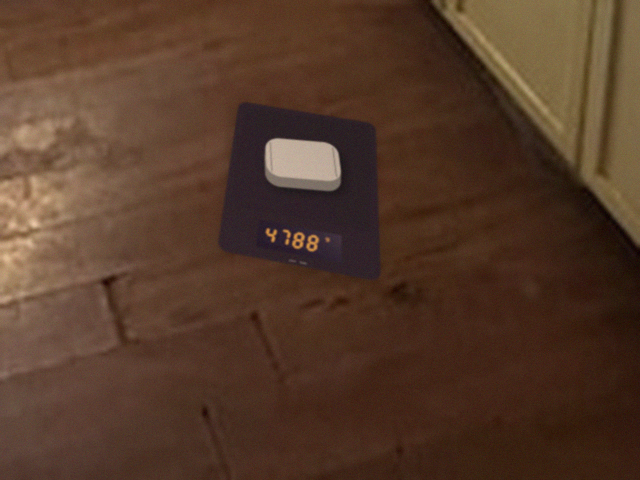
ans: {"value": 4788, "unit": "g"}
